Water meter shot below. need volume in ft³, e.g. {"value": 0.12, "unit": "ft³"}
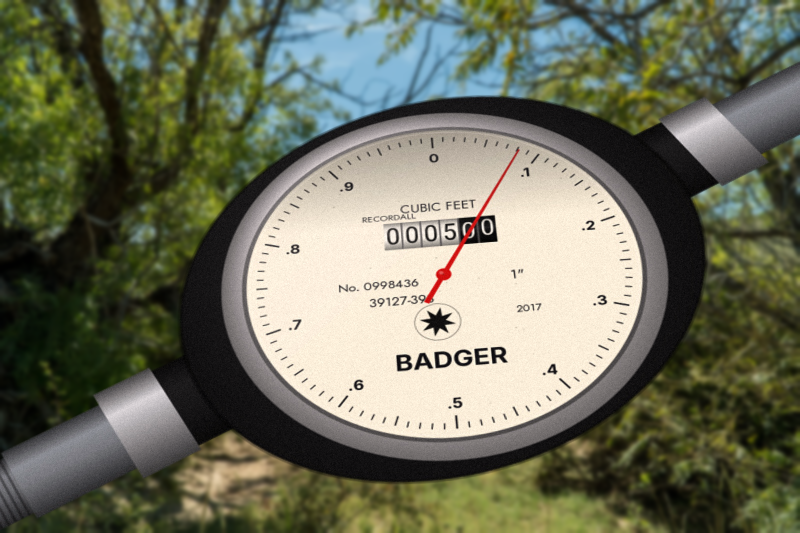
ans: {"value": 500.08, "unit": "ft³"}
